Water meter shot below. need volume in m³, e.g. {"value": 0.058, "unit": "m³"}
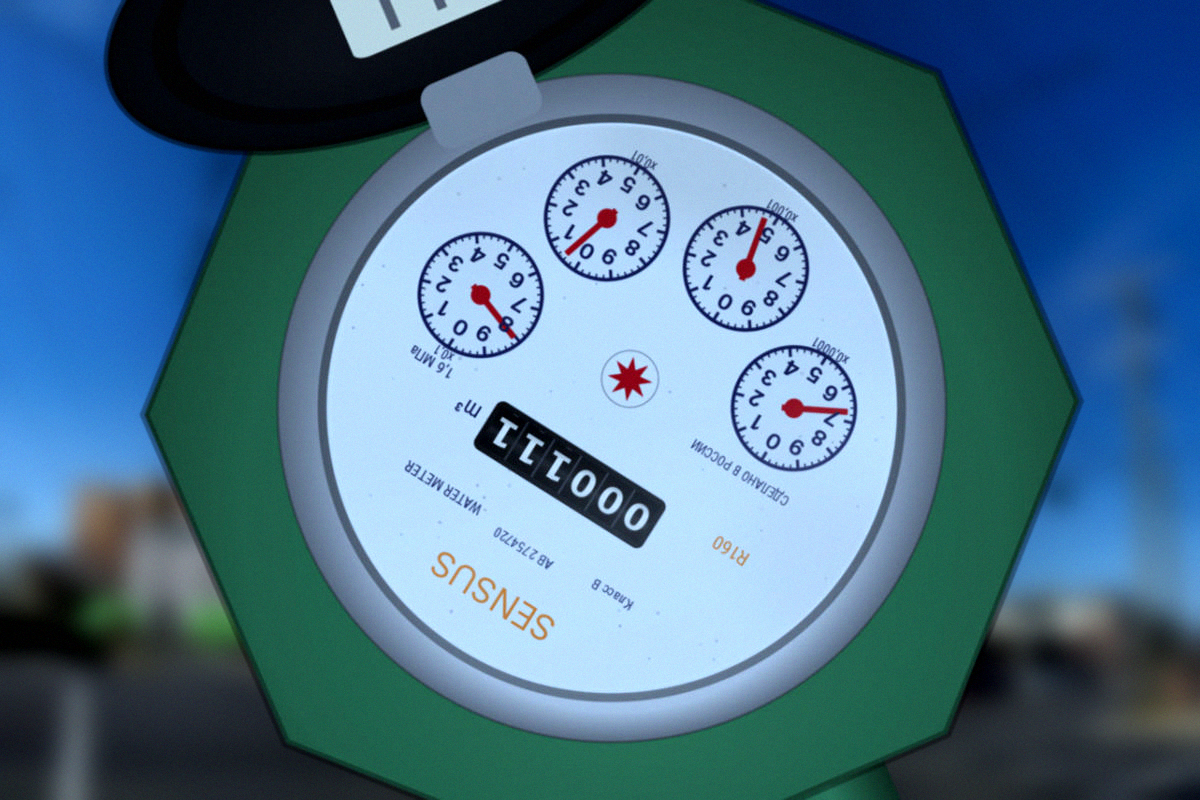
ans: {"value": 111.8046, "unit": "m³"}
